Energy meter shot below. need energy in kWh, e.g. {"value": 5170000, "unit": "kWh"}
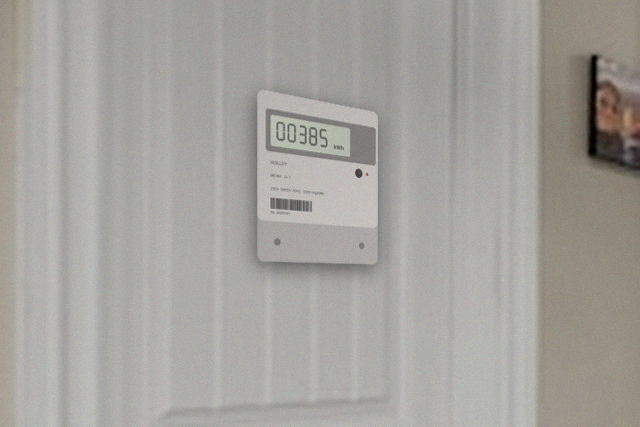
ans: {"value": 385, "unit": "kWh"}
